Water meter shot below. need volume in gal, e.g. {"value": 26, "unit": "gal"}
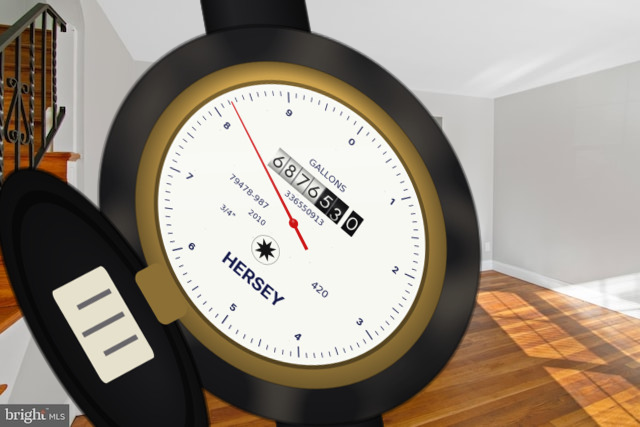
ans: {"value": 6876528.2, "unit": "gal"}
